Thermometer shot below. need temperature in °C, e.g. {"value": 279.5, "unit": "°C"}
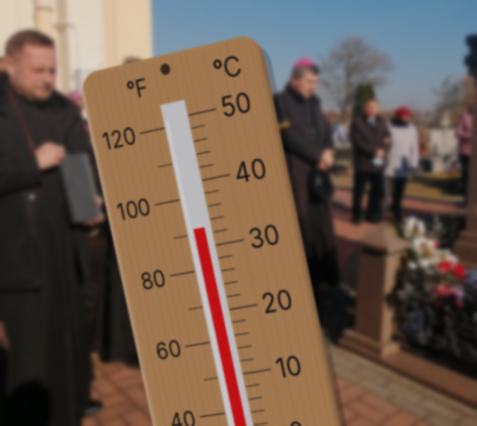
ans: {"value": 33, "unit": "°C"}
